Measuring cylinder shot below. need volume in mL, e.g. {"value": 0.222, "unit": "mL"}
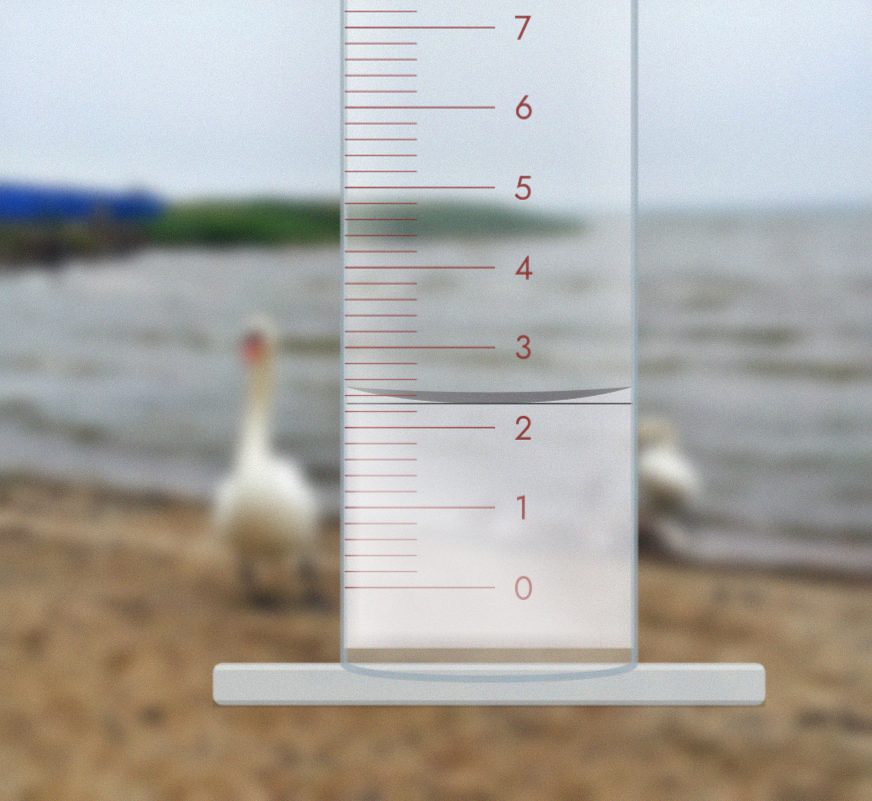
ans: {"value": 2.3, "unit": "mL"}
